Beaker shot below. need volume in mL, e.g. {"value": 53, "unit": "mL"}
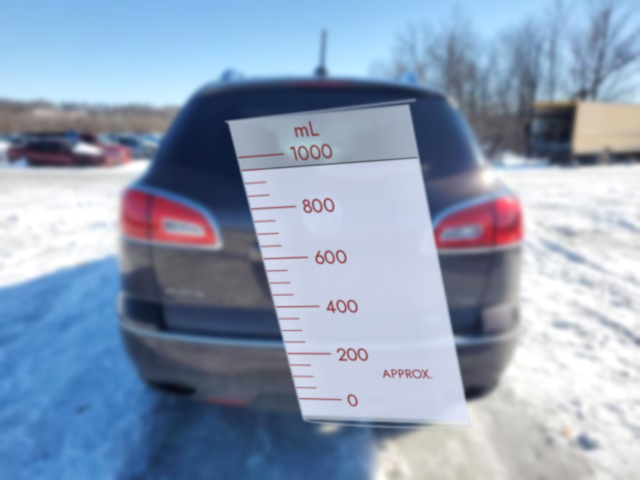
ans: {"value": 950, "unit": "mL"}
